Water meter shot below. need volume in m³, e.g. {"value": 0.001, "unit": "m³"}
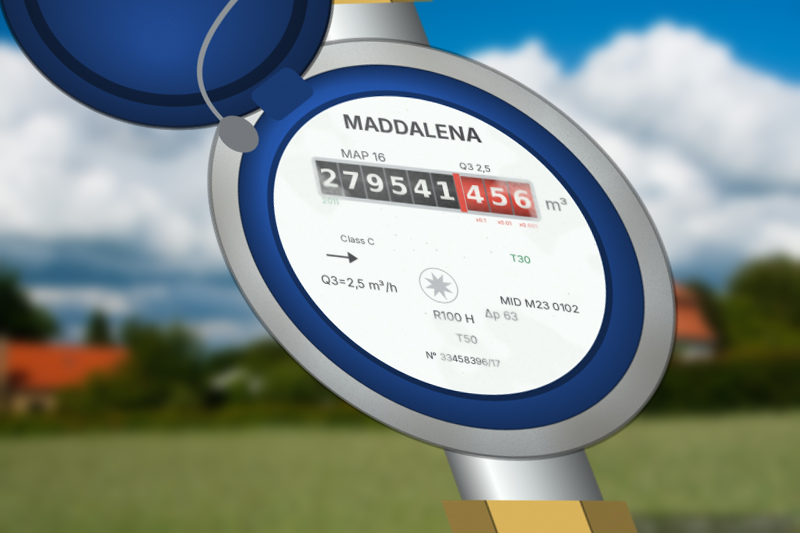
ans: {"value": 279541.456, "unit": "m³"}
